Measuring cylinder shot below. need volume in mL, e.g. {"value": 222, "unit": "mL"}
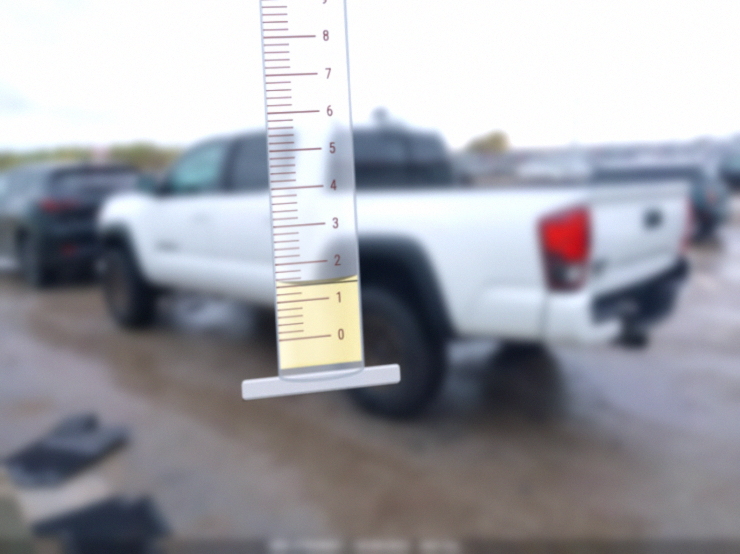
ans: {"value": 1.4, "unit": "mL"}
